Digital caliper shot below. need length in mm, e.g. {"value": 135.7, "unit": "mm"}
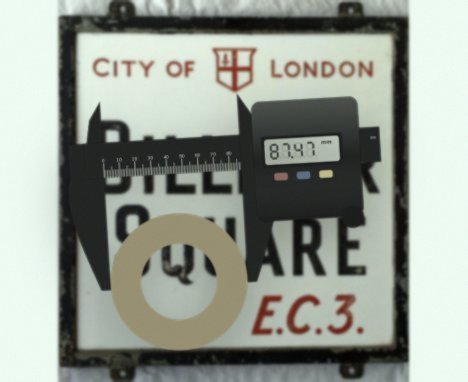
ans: {"value": 87.47, "unit": "mm"}
